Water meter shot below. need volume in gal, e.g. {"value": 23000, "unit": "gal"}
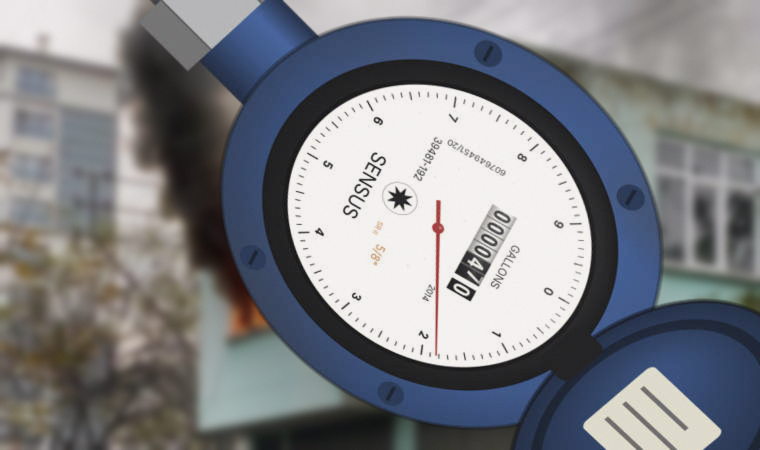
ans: {"value": 471.8, "unit": "gal"}
